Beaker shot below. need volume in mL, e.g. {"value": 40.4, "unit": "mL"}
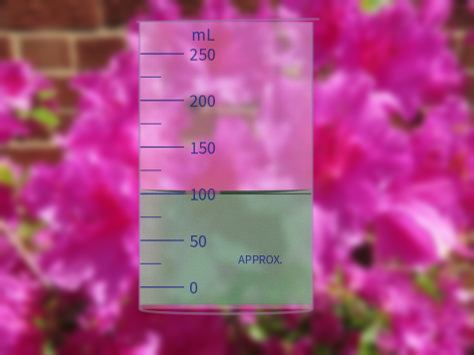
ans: {"value": 100, "unit": "mL"}
